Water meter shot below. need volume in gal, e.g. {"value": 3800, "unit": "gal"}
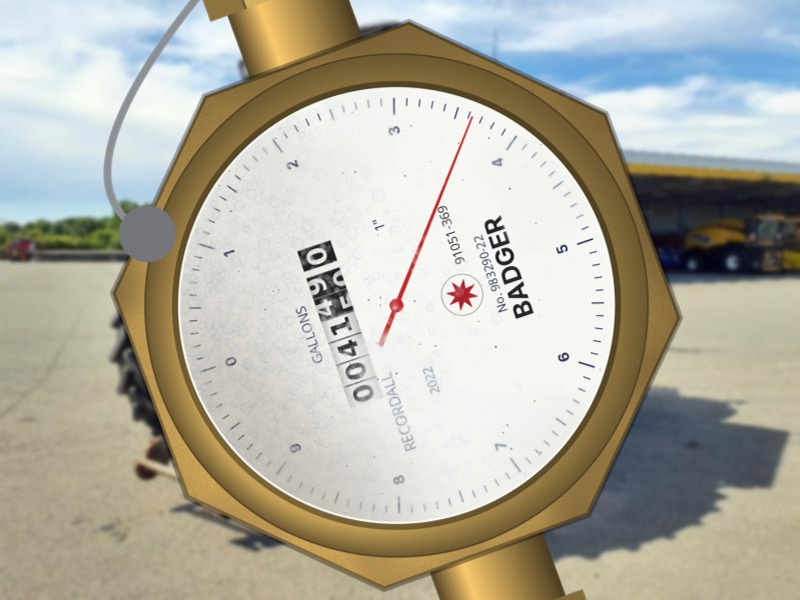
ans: {"value": 41493.6, "unit": "gal"}
